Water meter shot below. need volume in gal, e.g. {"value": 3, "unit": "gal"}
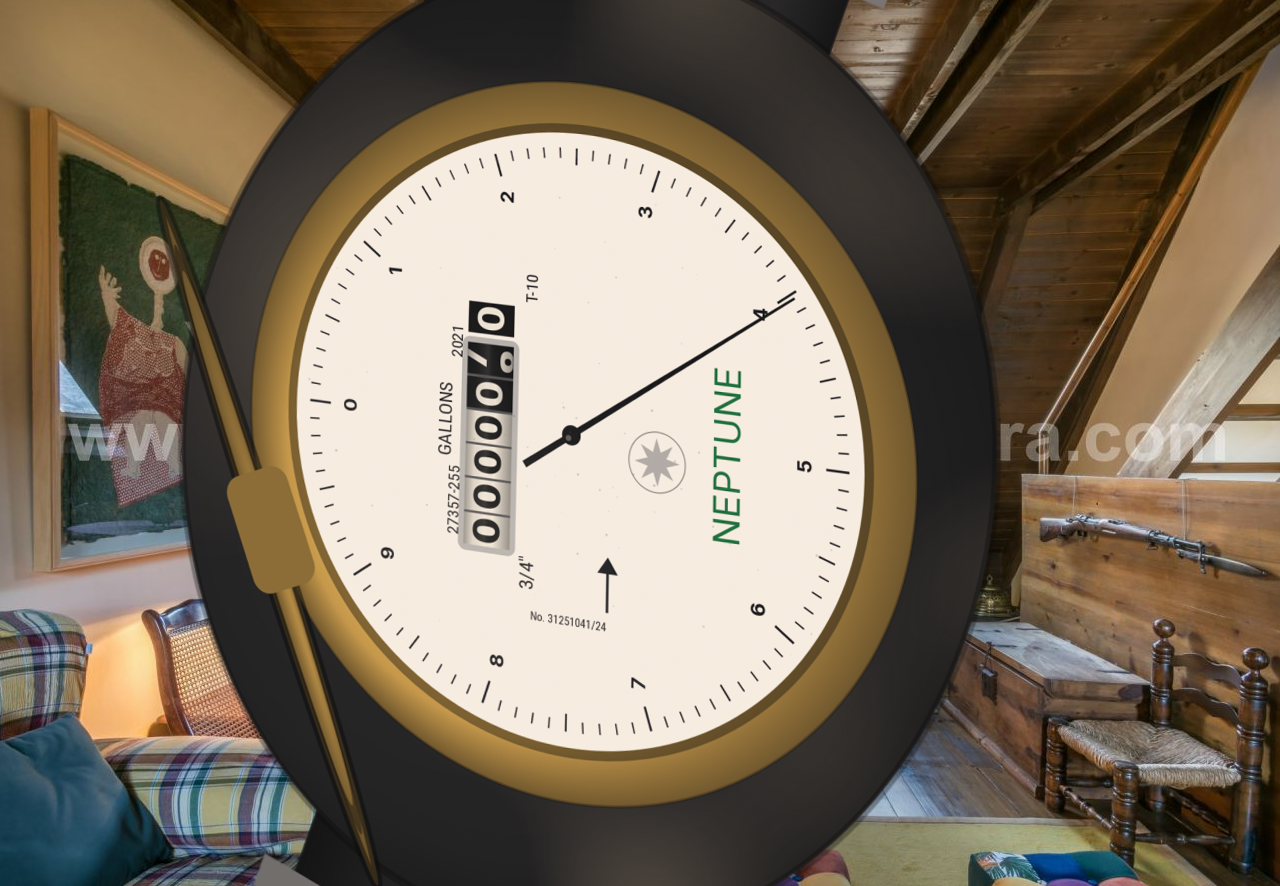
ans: {"value": 74.0, "unit": "gal"}
